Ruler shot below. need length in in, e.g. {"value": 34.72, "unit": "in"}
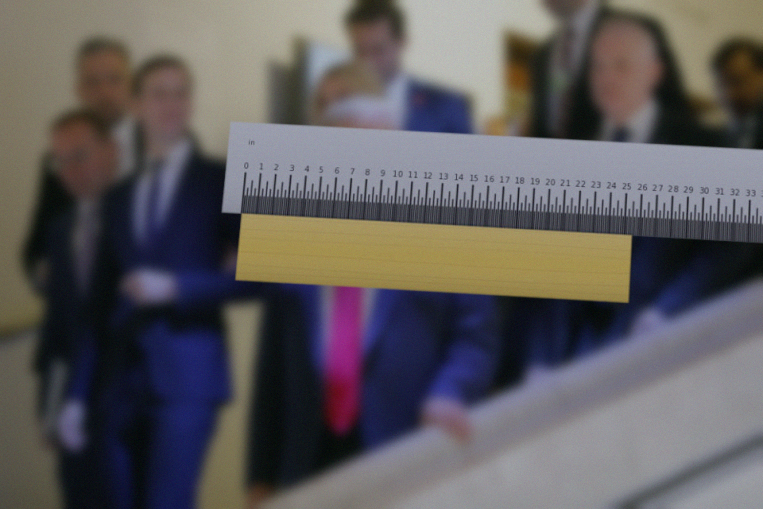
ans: {"value": 25.5, "unit": "in"}
